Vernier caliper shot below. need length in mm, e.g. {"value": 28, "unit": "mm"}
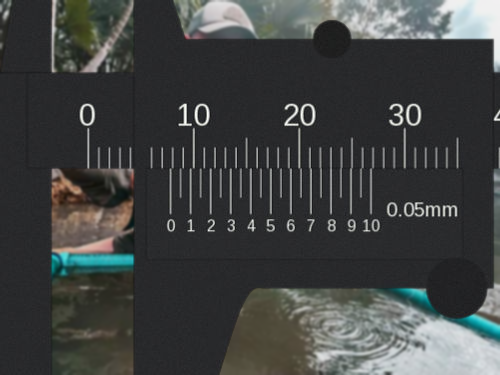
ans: {"value": 7.8, "unit": "mm"}
